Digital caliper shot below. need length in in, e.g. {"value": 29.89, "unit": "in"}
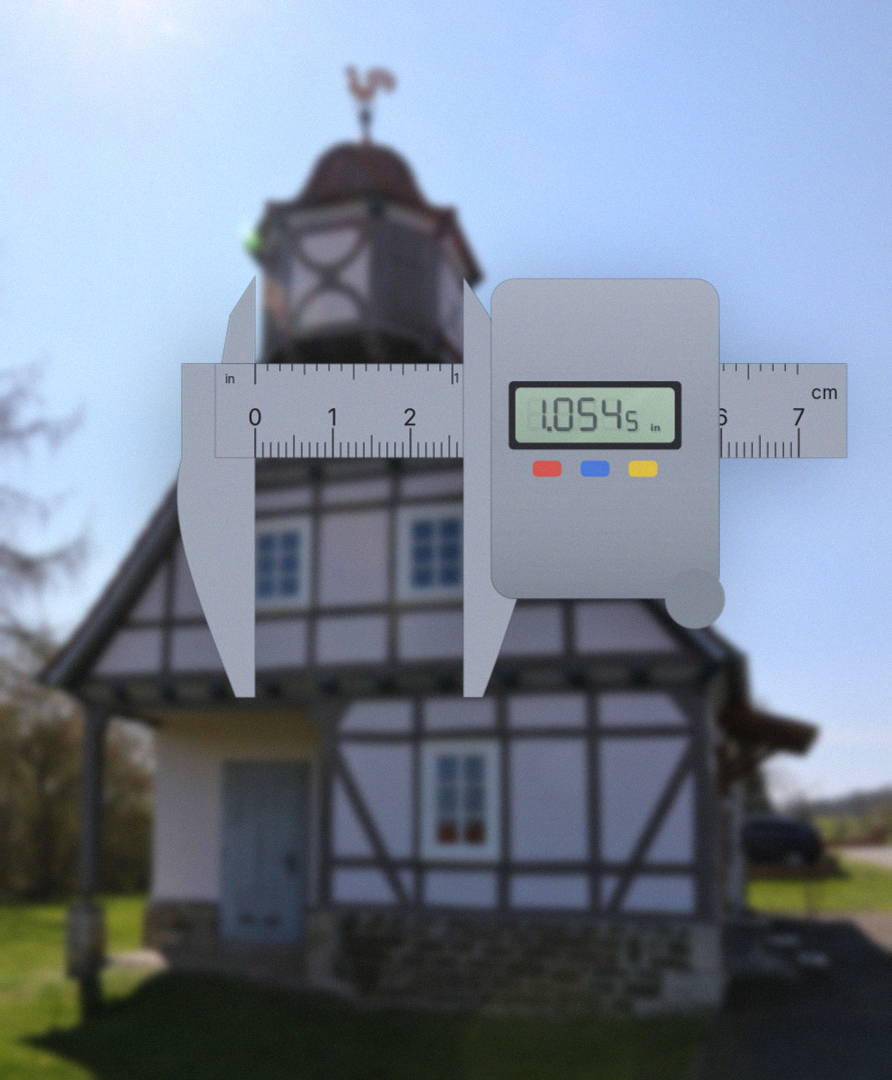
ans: {"value": 1.0545, "unit": "in"}
